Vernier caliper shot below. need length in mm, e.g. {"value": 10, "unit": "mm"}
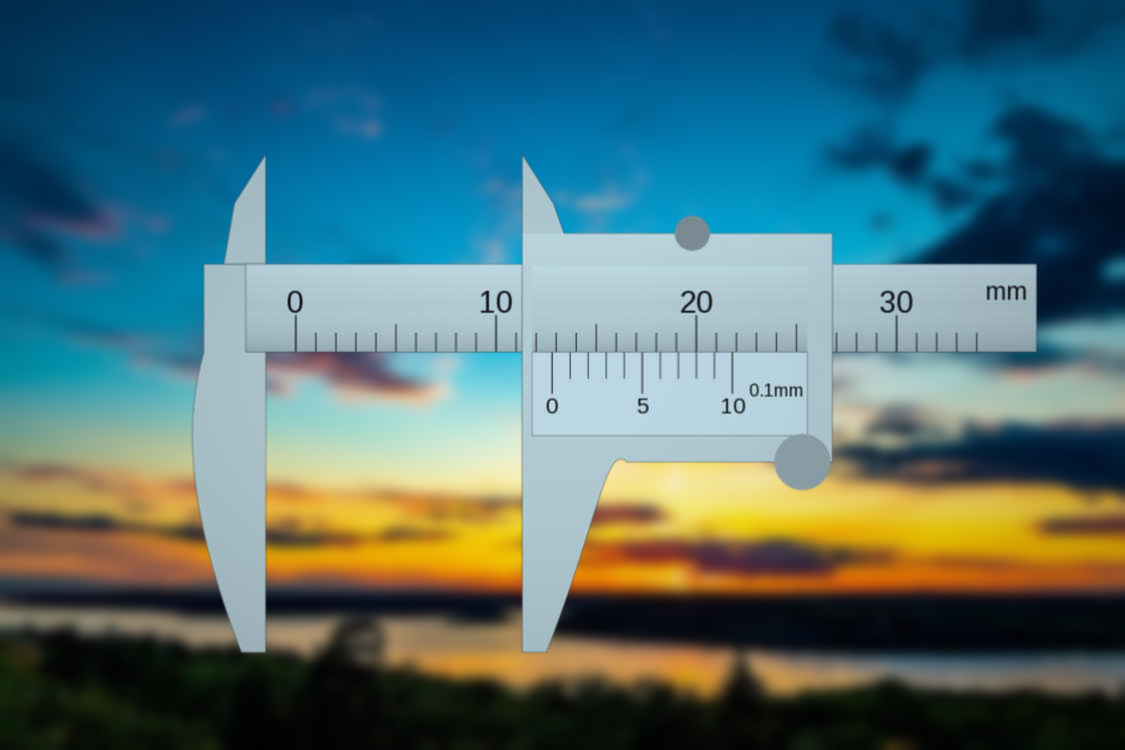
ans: {"value": 12.8, "unit": "mm"}
